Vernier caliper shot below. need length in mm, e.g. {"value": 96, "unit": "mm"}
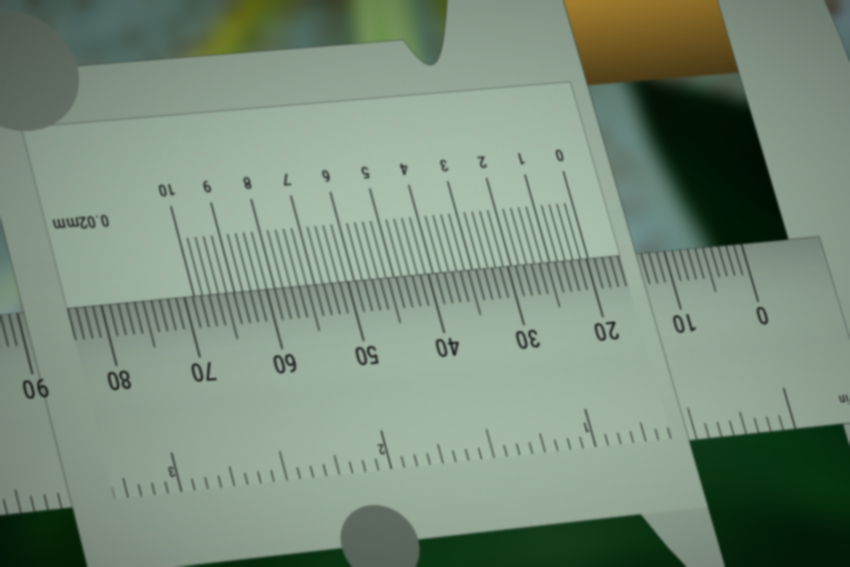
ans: {"value": 19.8, "unit": "mm"}
